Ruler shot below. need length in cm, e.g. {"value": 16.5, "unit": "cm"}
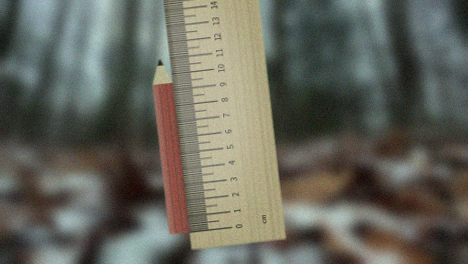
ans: {"value": 11, "unit": "cm"}
